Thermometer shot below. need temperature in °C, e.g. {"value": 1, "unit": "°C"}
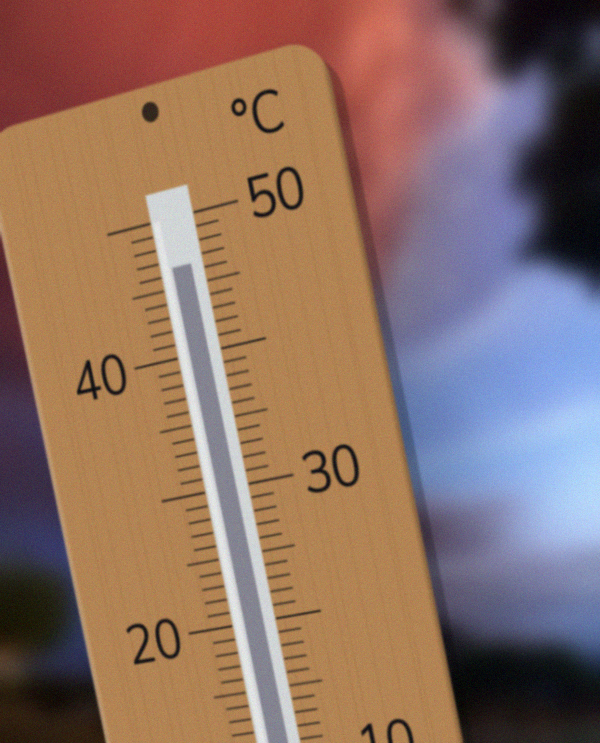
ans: {"value": 46.5, "unit": "°C"}
